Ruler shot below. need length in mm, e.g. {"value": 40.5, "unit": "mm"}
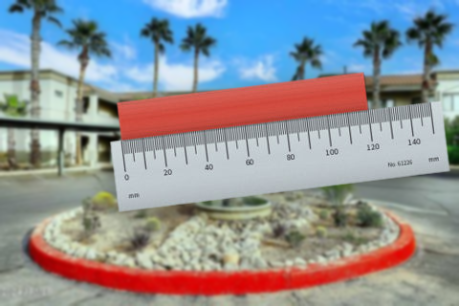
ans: {"value": 120, "unit": "mm"}
